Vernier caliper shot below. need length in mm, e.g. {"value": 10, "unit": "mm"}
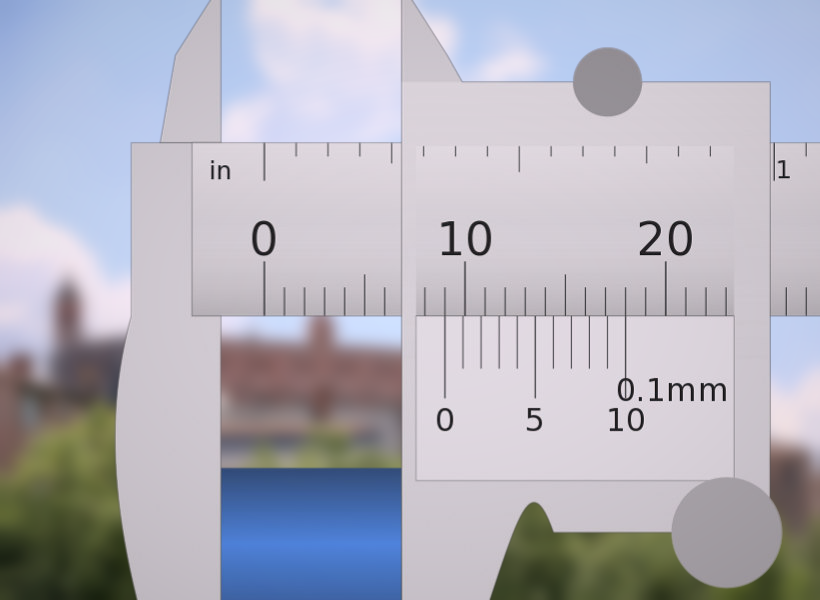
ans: {"value": 9.0, "unit": "mm"}
